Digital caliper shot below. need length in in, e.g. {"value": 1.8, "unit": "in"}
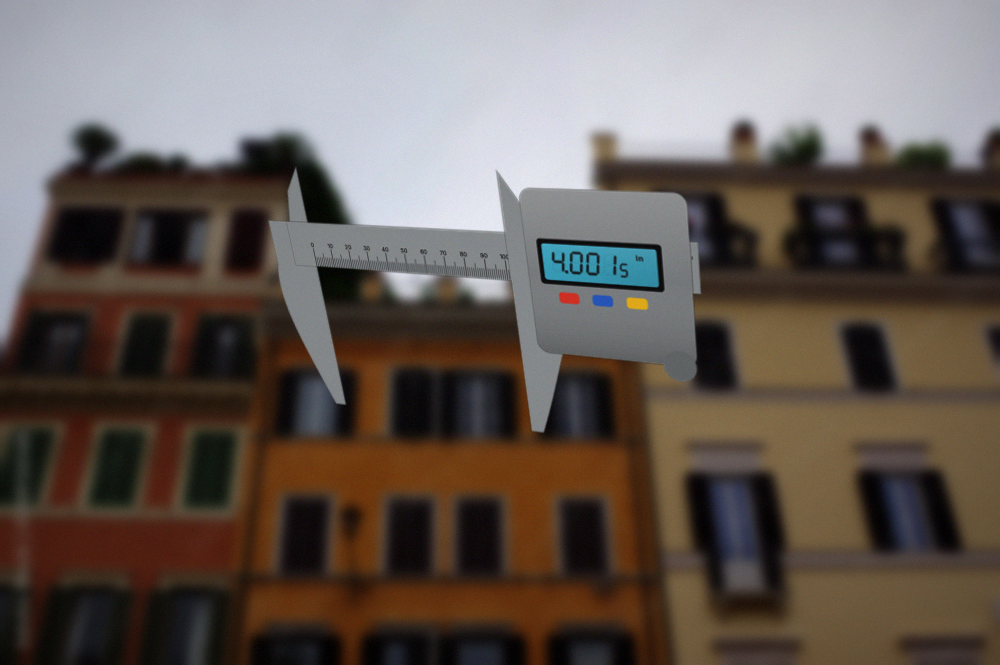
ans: {"value": 4.0015, "unit": "in"}
